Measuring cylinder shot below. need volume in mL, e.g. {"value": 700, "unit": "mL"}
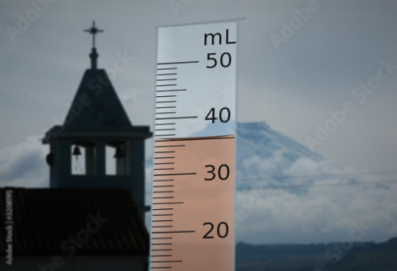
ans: {"value": 36, "unit": "mL"}
